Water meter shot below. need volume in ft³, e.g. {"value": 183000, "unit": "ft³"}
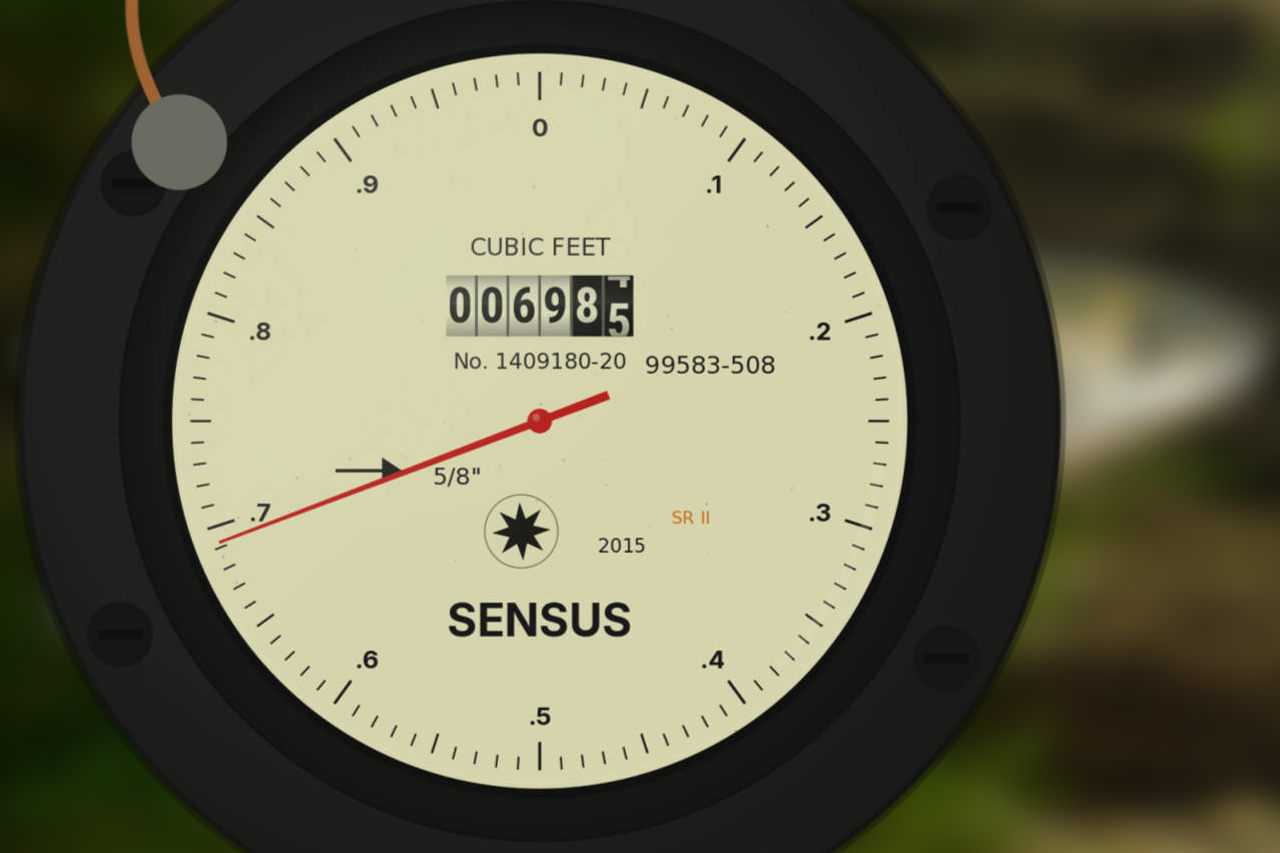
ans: {"value": 6984.69, "unit": "ft³"}
